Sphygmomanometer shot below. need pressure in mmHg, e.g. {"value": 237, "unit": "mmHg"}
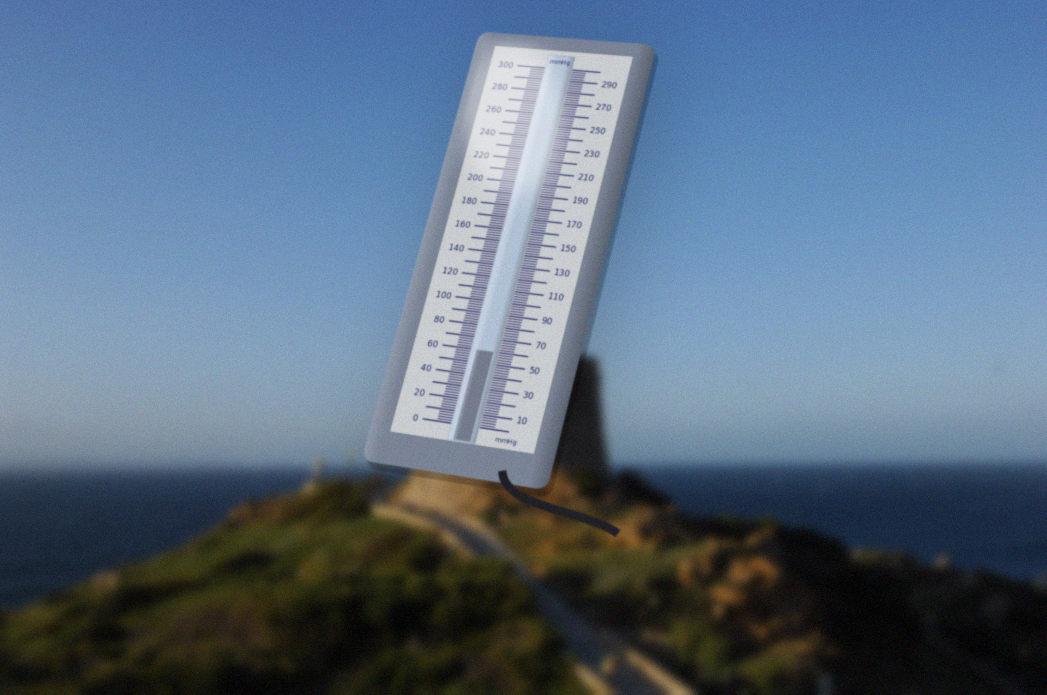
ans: {"value": 60, "unit": "mmHg"}
